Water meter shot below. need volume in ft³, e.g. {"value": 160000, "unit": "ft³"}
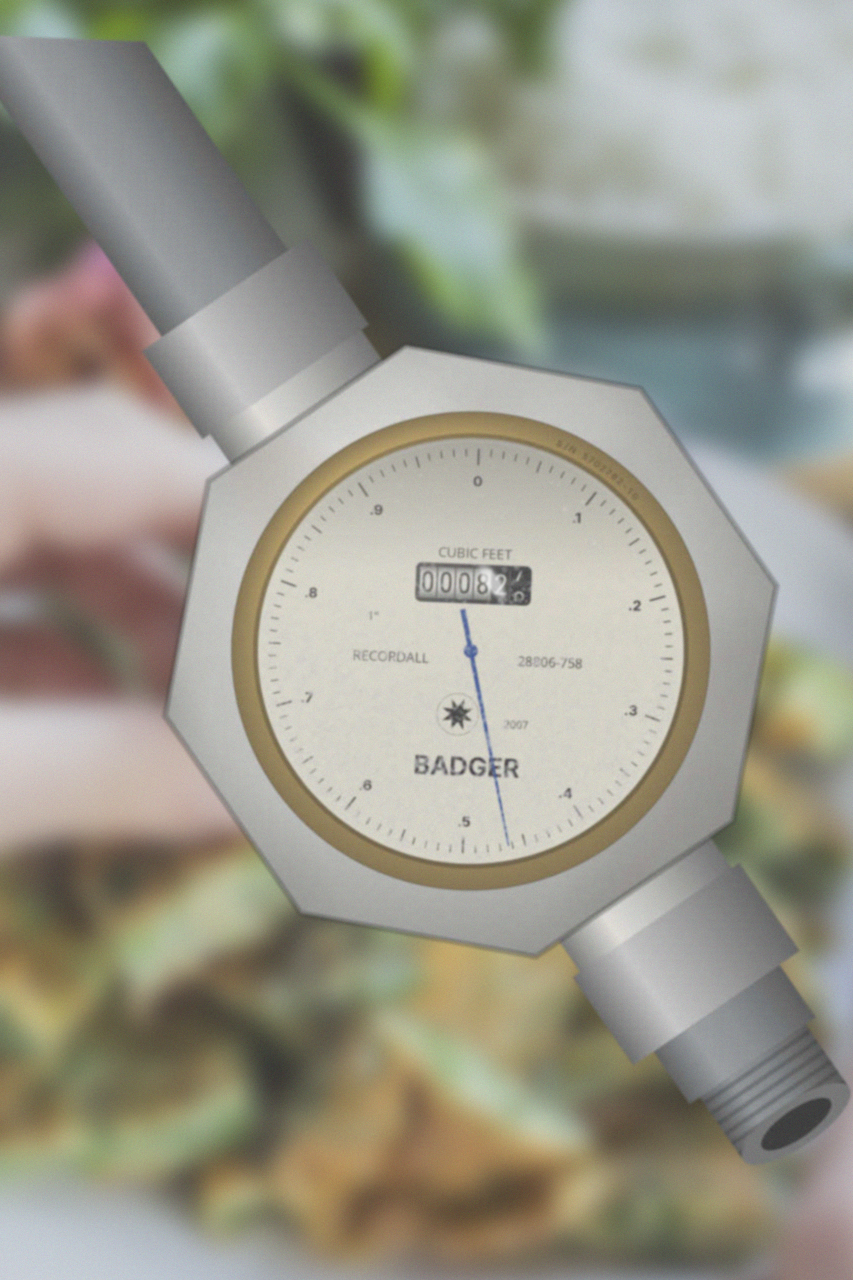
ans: {"value": 827.46, "unit": "ft³"}
